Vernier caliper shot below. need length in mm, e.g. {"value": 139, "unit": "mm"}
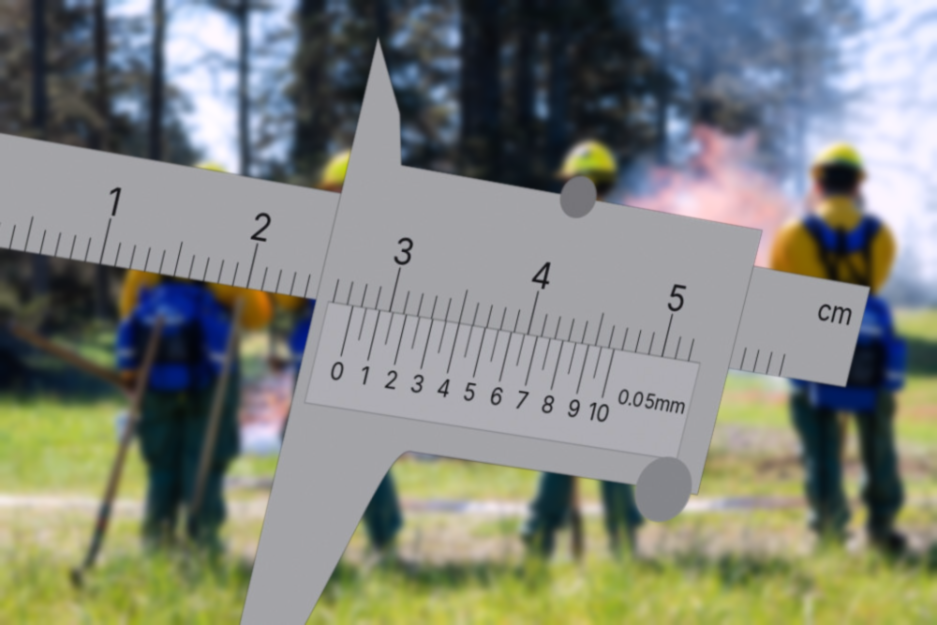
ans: {"value": 27.4, "unit": "mm"}
